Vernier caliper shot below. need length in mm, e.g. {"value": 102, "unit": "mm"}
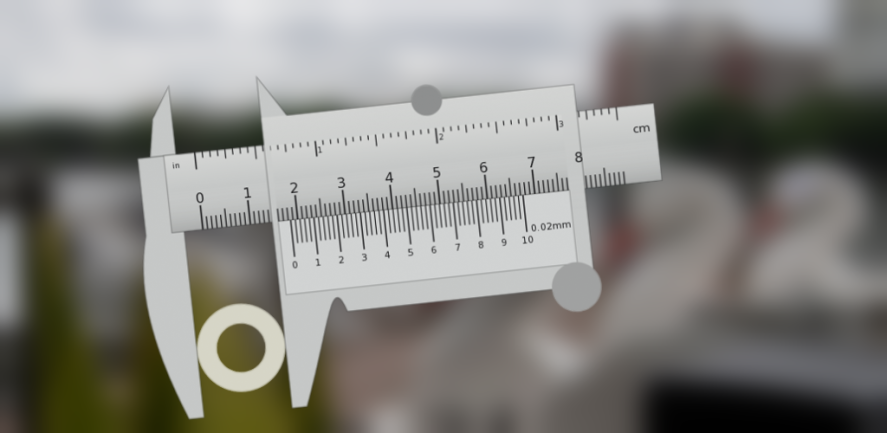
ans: {"value": 18.5, "unit": "mm"}
